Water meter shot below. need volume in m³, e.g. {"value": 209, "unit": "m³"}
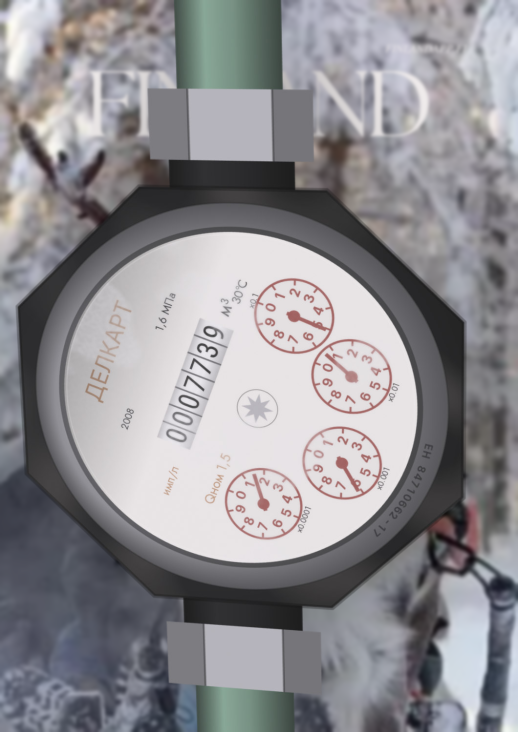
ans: {"value": 7739.5061, "unit": "m³"}
